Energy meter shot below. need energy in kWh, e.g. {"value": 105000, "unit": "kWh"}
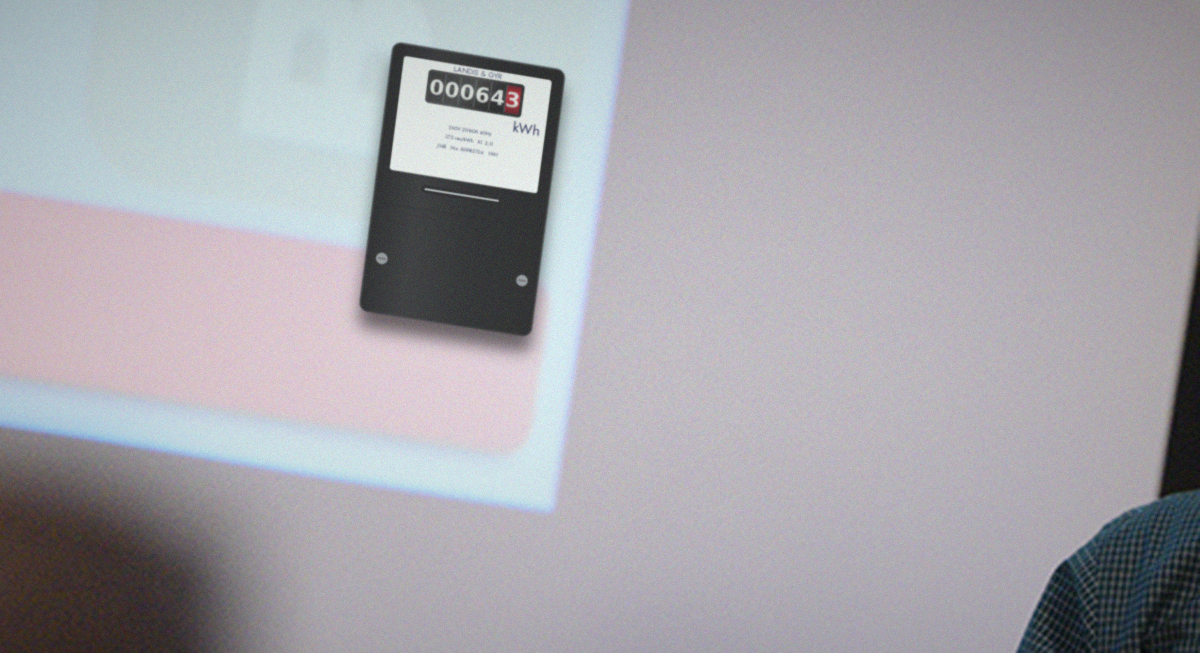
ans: {"value": 64.3, "unit": "kWh"}
